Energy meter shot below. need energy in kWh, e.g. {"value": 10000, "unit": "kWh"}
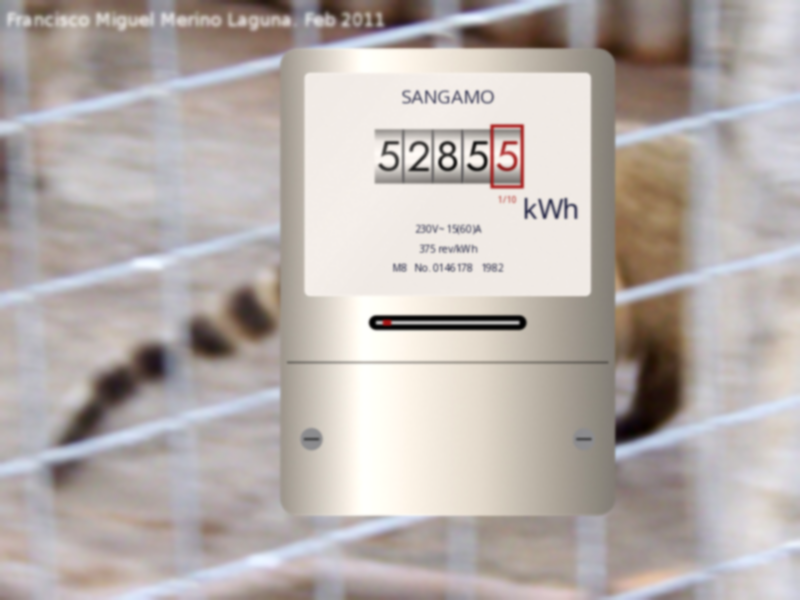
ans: {"value": 5285.5, "unit": "kWh"}
